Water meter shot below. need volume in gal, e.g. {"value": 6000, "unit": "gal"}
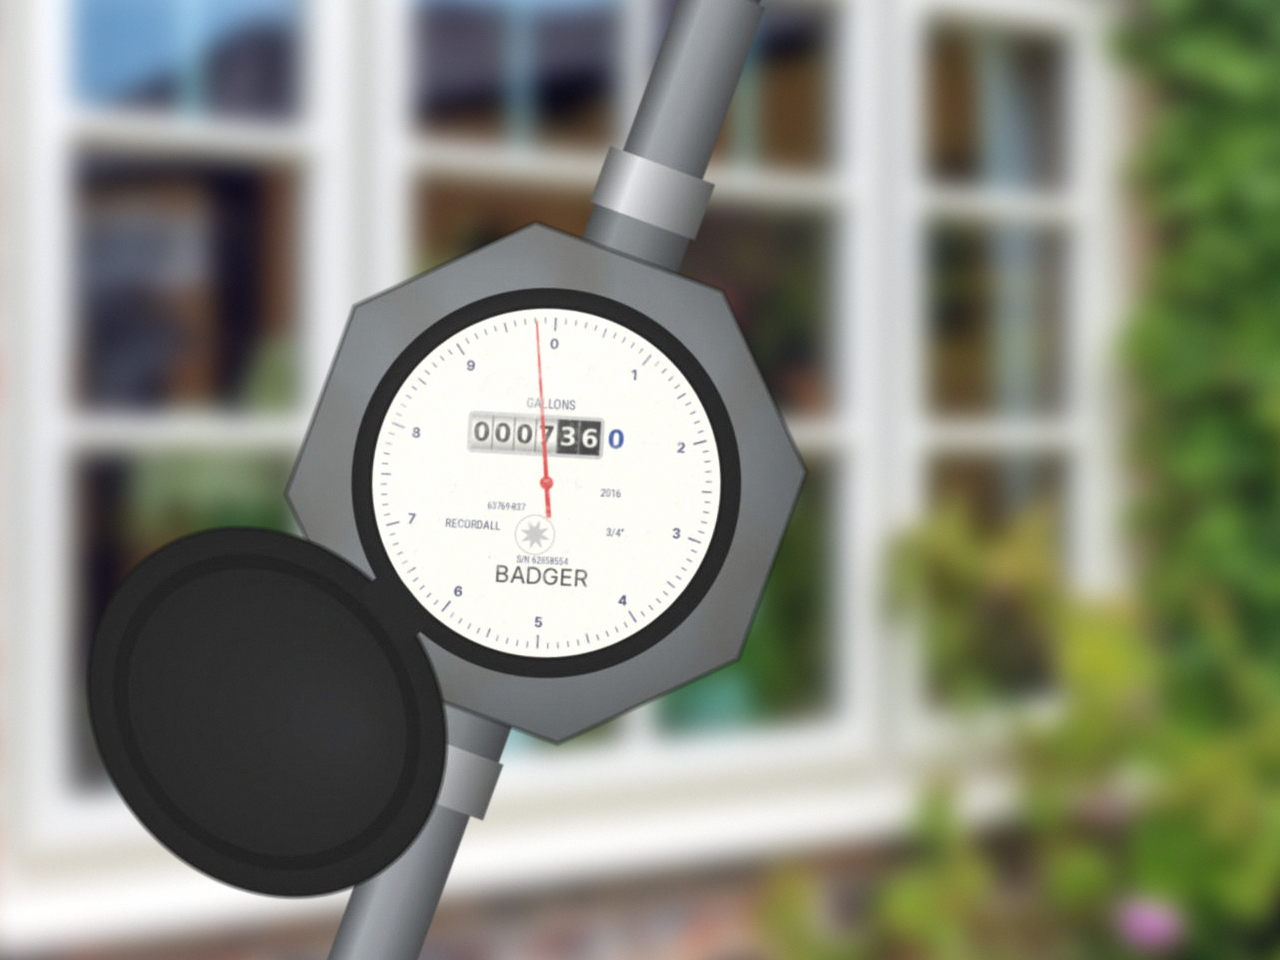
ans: {"value": 7359.8, "unit": "gal"}
